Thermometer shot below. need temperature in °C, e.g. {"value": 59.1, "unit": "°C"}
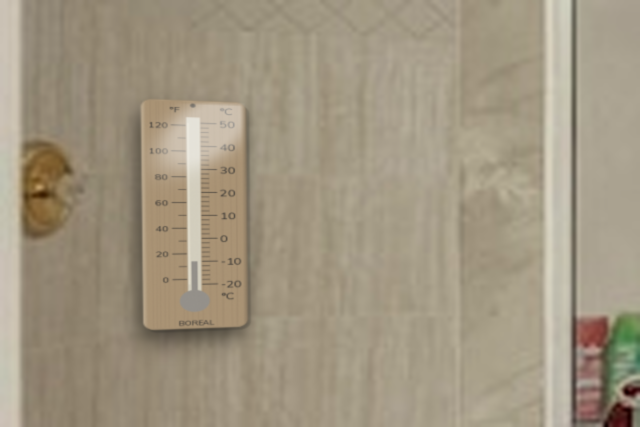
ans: {"value": -10, "unit": "°C"}
